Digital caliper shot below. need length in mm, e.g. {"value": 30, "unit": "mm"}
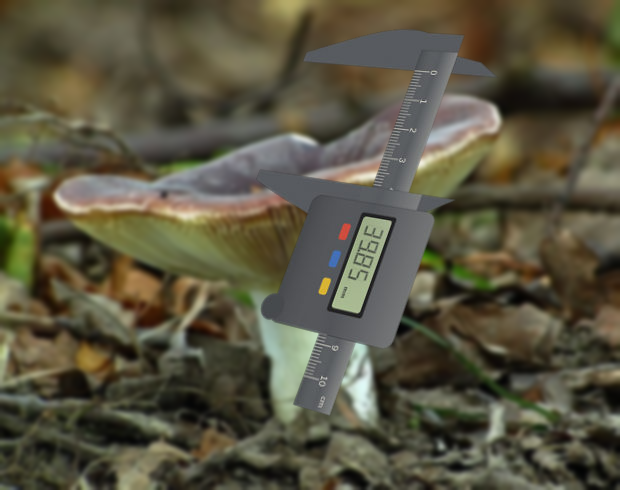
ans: {"value": 39.85, "unit": "mm"}
